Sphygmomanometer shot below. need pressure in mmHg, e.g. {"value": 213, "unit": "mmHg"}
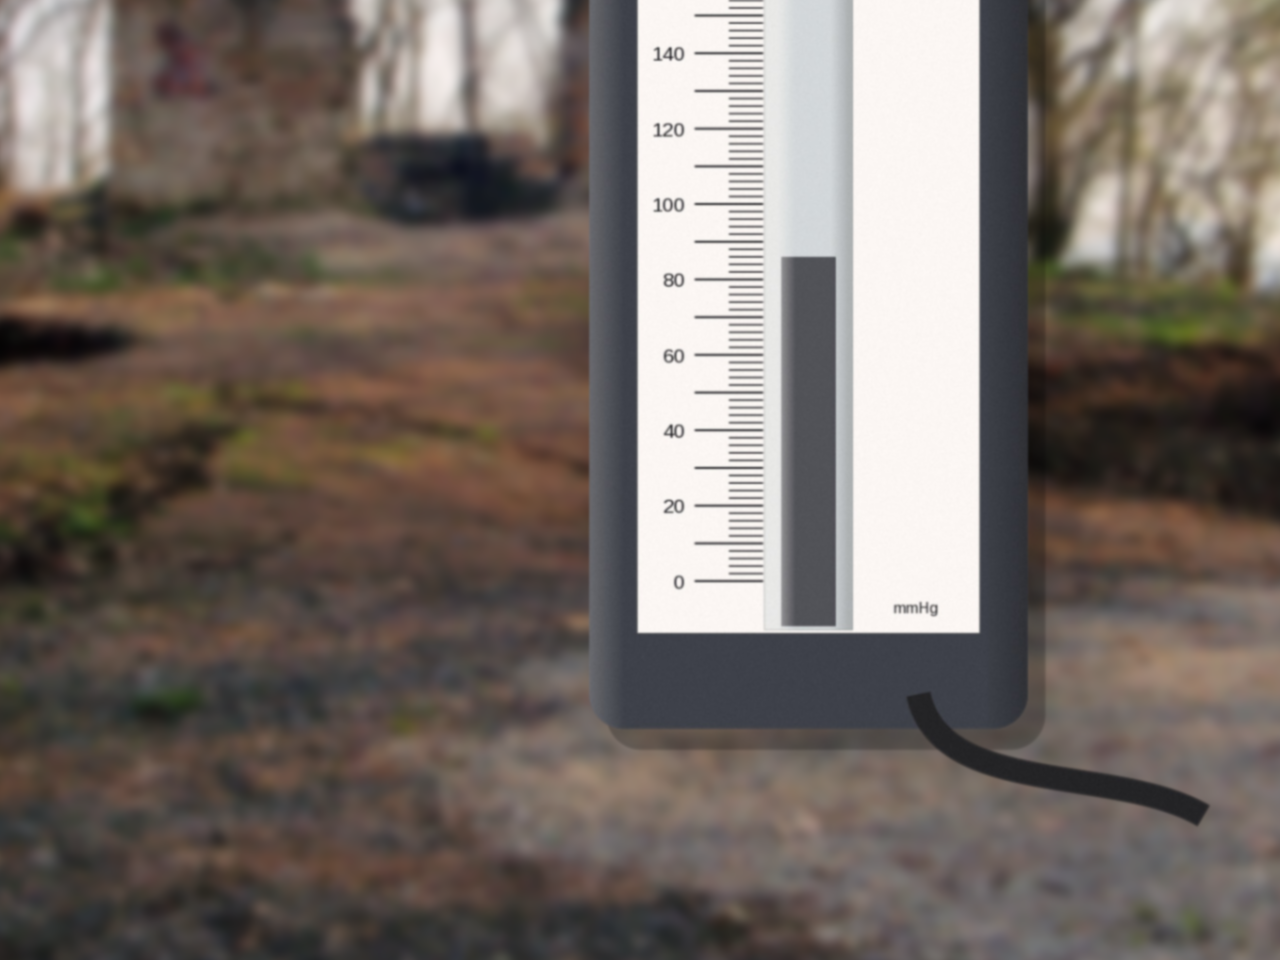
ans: {"value": 86, "unit": "mmHg"}
